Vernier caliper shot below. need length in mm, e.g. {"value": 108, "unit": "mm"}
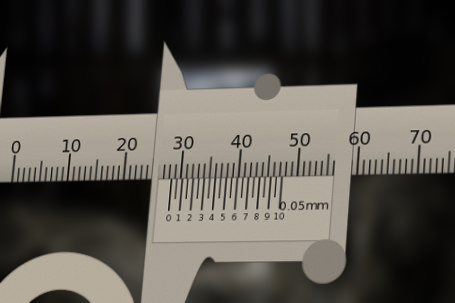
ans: {"value": 28.4, "unit": "mm"}
